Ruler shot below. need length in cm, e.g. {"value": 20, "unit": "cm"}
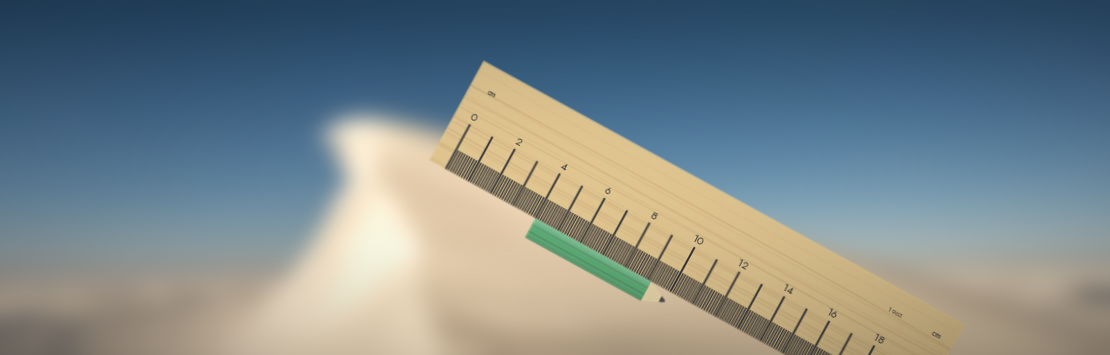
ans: {"value": 6, "unit": "cm"}
